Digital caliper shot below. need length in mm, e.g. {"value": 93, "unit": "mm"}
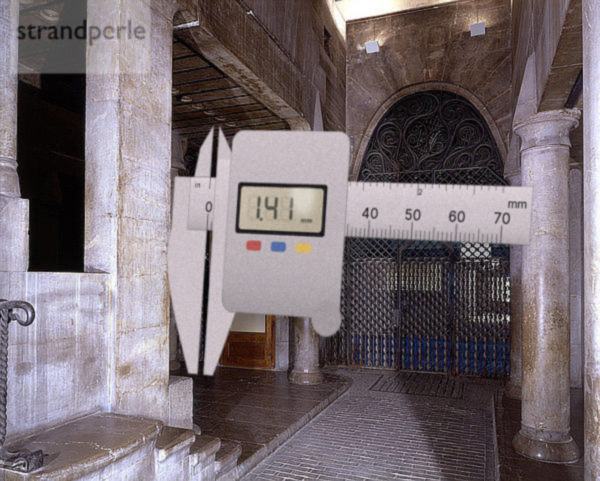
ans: {"value": 1.41, "unit": "mm"}
